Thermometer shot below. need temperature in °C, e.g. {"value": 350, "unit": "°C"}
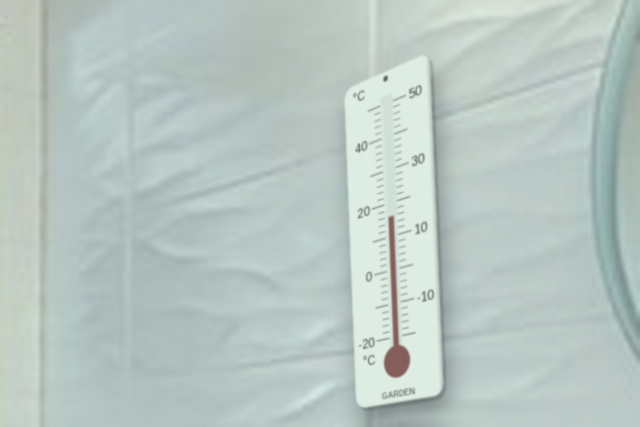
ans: {"value": 16, "unit": "°C"}
